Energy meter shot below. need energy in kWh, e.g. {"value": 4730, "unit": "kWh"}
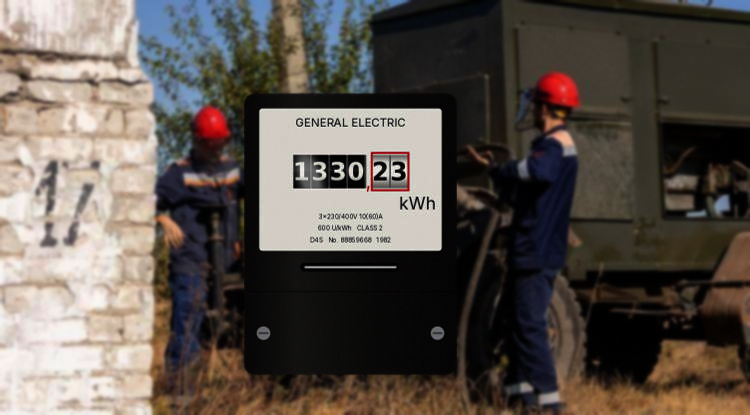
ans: {"value": 1330.23, "unit": "kWh"}
